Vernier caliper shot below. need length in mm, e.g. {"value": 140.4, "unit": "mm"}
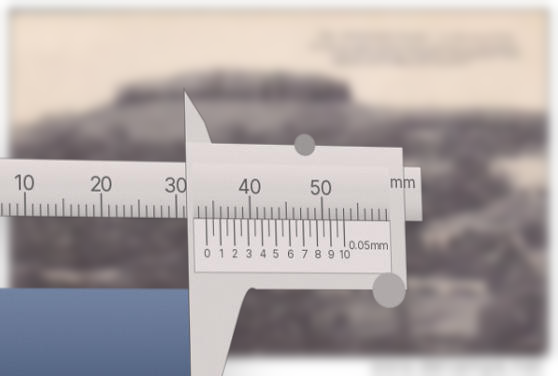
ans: {"value": 34.0, "unit": "mm"}
